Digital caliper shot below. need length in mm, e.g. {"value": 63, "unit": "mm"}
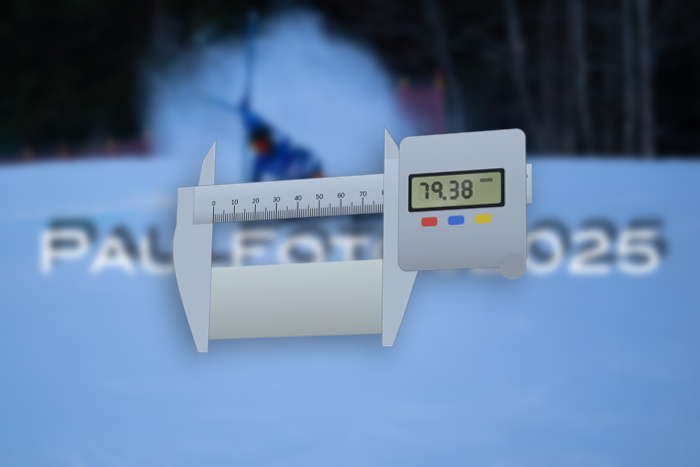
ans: {"value": 79.38, "unit": "mm"}
